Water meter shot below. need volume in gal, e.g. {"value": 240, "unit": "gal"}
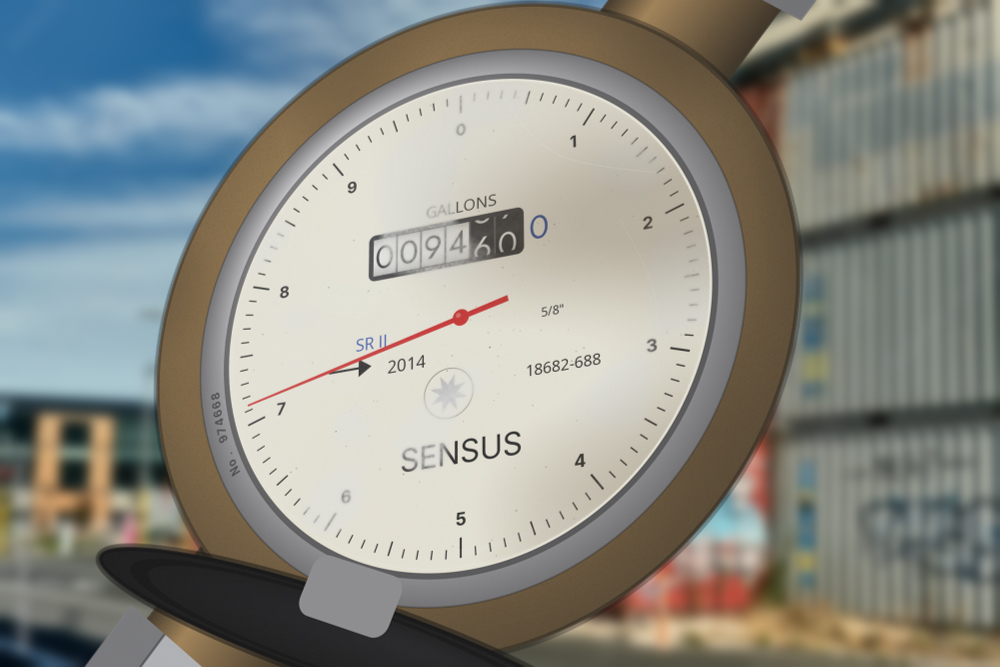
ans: {"value": 94597.1, "unit": "gal"}
